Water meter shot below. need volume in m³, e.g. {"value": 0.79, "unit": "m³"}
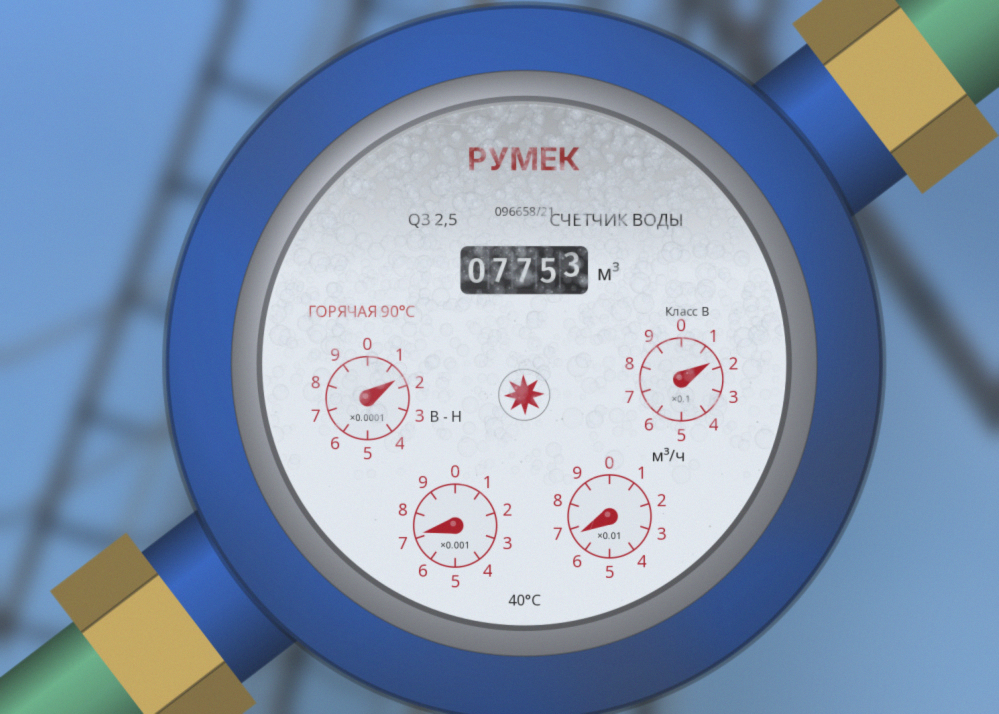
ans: {"value": 7753.1671, "unit": "m³"}
